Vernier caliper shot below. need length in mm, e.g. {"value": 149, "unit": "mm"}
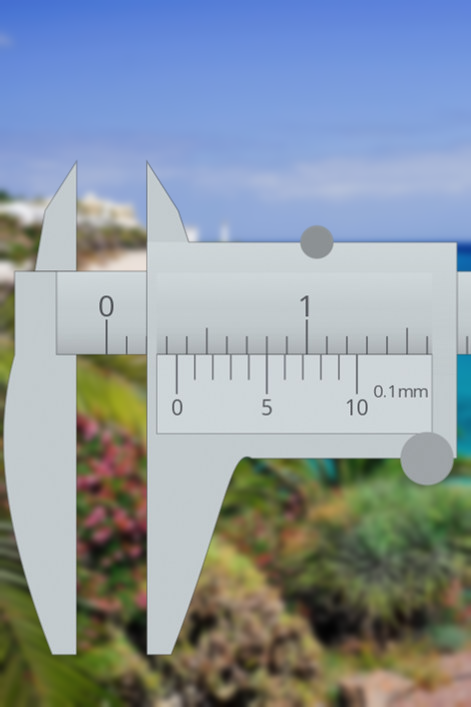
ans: {"value": 3.5, "unit": "mm"}
